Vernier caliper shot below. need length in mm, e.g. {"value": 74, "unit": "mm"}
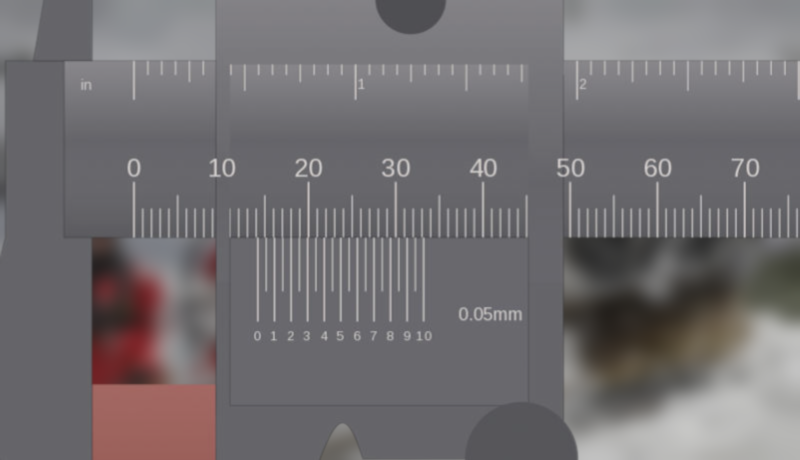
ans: {"value": 14.2, "unit": "mm"}
